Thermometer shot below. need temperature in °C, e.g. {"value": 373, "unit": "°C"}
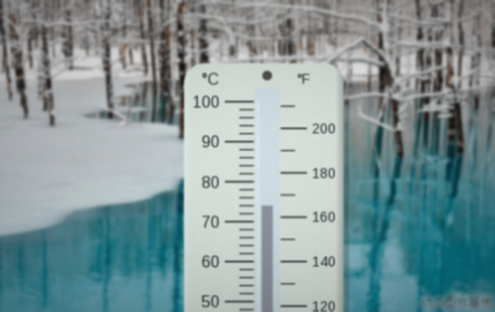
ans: {"value": 74, "unit": "°C"}
